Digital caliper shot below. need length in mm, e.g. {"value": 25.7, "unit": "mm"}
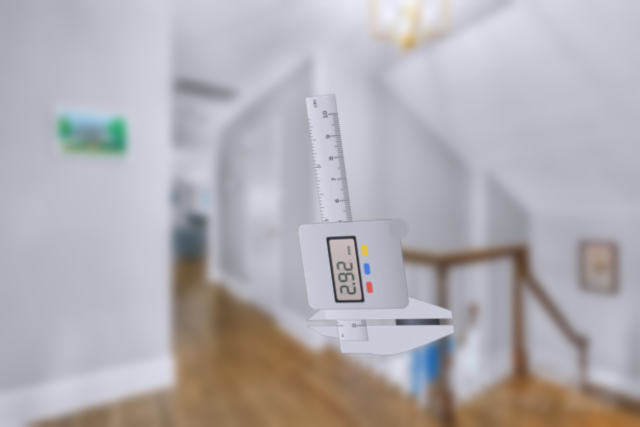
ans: {"value": 2.92, "unit": "mm"}
